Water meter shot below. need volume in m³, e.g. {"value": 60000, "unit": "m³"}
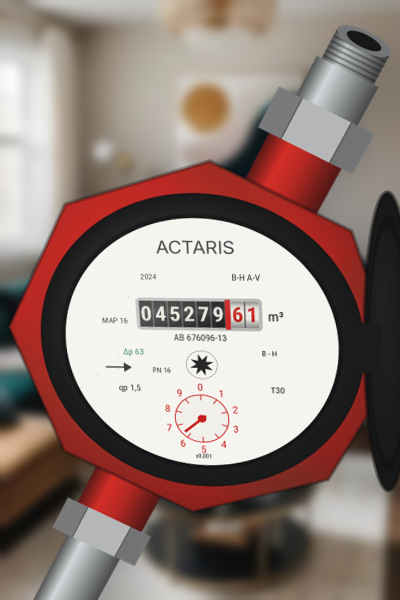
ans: {"value": 45279.616, "unit": "m³"}
